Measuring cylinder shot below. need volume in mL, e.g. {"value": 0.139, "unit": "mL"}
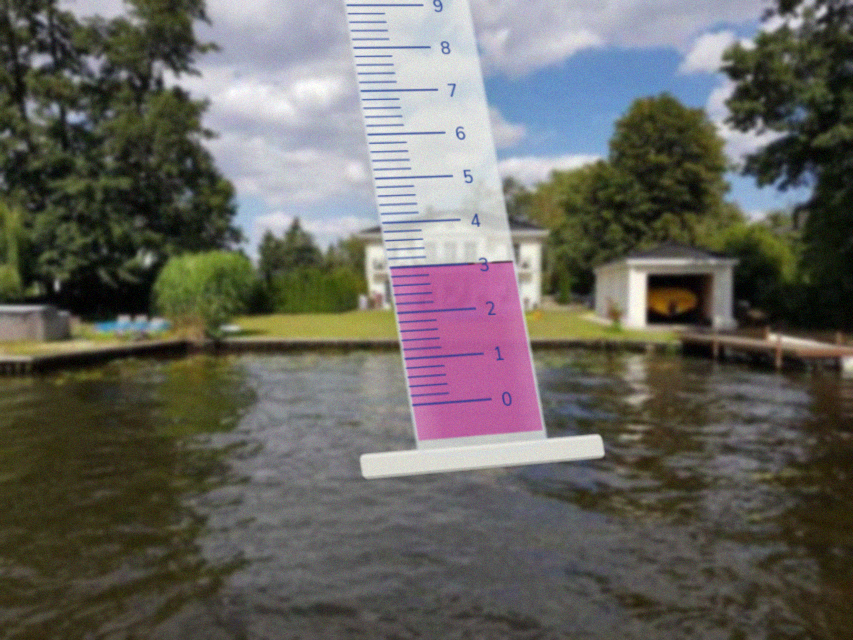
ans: {"value": 3, "unit": "mL"}
